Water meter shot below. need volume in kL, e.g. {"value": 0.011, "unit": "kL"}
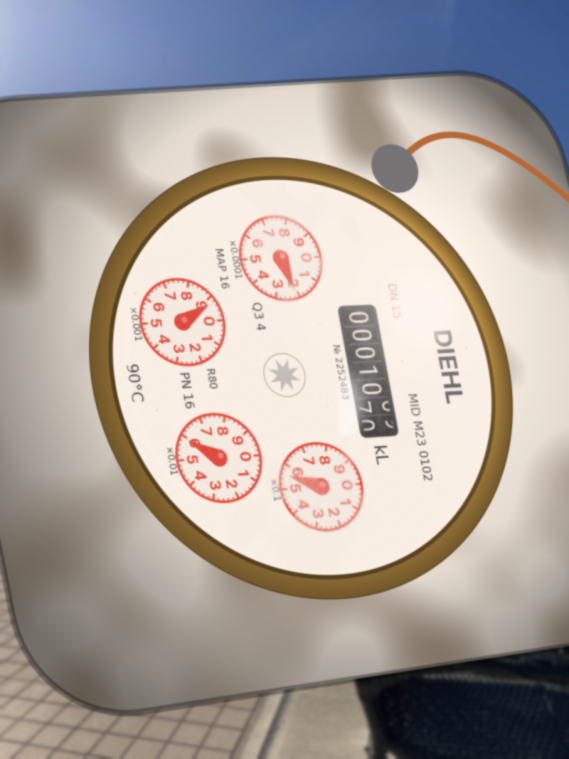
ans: {"value": 1069.5592, "unit": "kL"}
